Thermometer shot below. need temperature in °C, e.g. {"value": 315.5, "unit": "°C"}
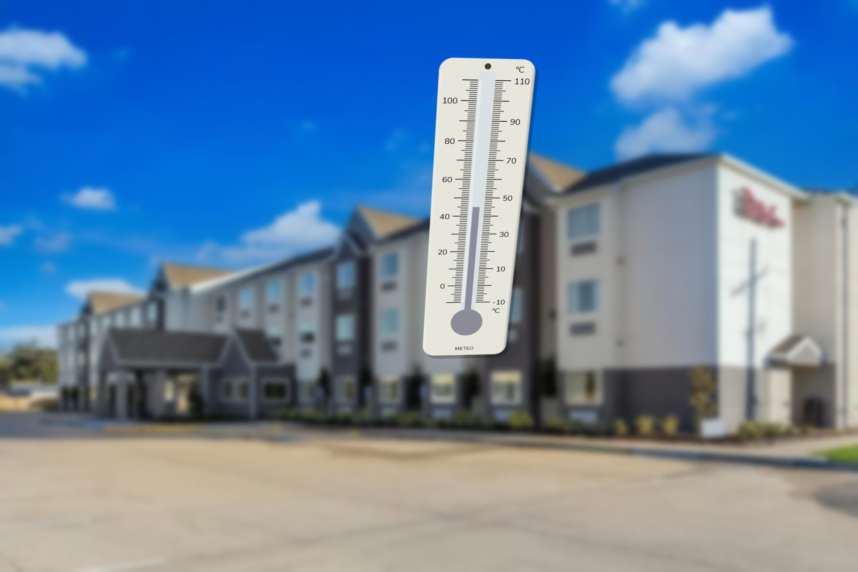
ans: {"value": 45, "unit": "°C"}
